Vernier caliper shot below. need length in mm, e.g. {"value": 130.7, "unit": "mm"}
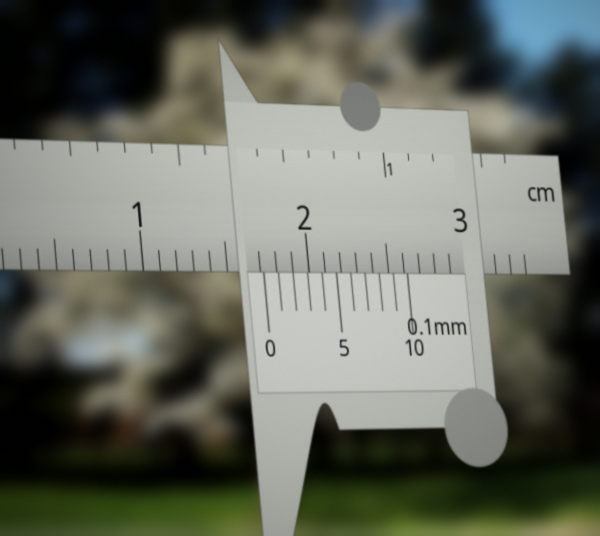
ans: {"value": 17.2, "unit": "mm"}
